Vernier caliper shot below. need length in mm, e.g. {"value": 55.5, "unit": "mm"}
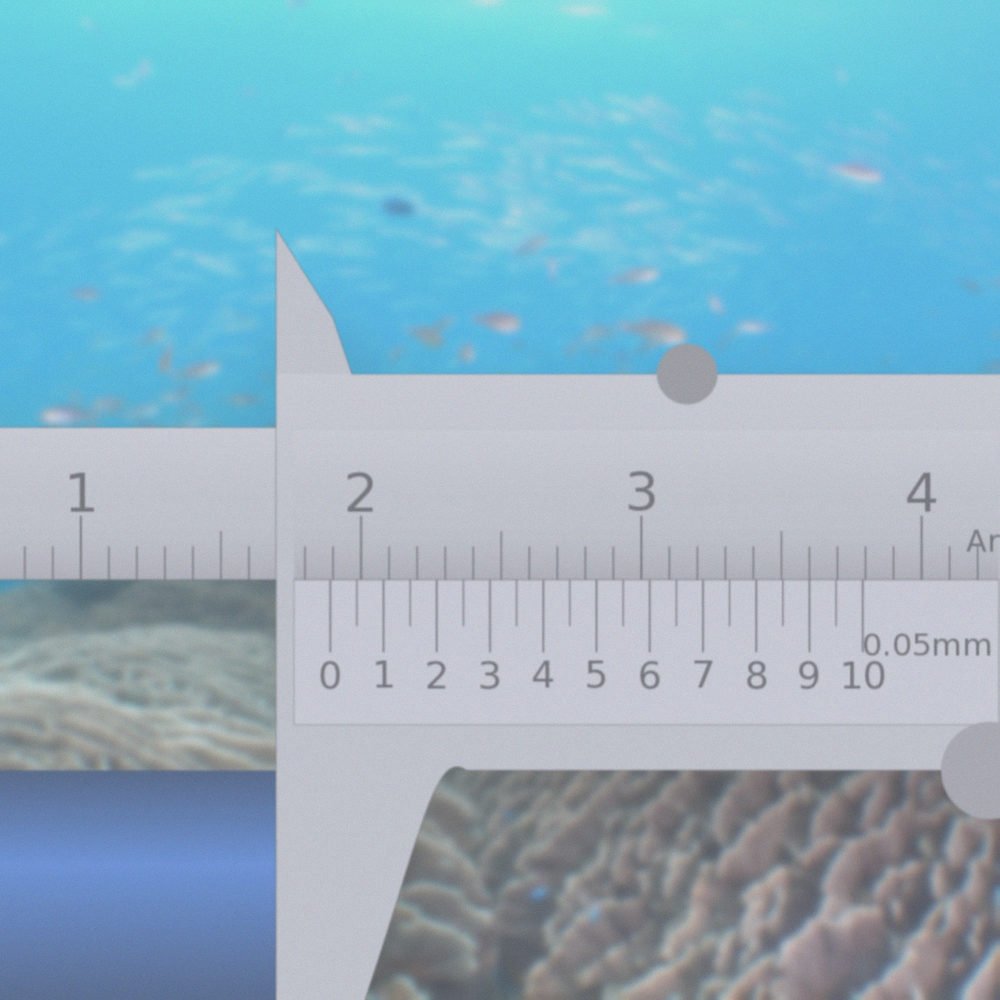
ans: {"value": 18.90, "unit": "mm"}
